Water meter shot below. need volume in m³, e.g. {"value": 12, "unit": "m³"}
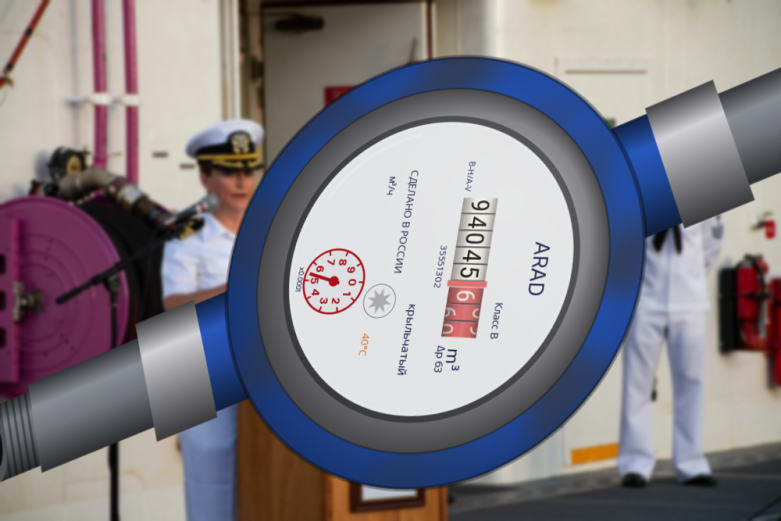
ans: {"value": 94045.6595, "unit": "m³"}
